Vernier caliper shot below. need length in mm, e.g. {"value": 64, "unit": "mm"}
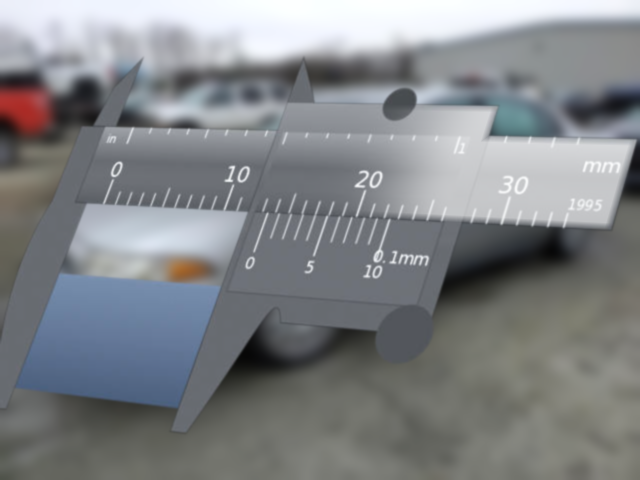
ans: {"value": 13.4, "unit": "mm"}
